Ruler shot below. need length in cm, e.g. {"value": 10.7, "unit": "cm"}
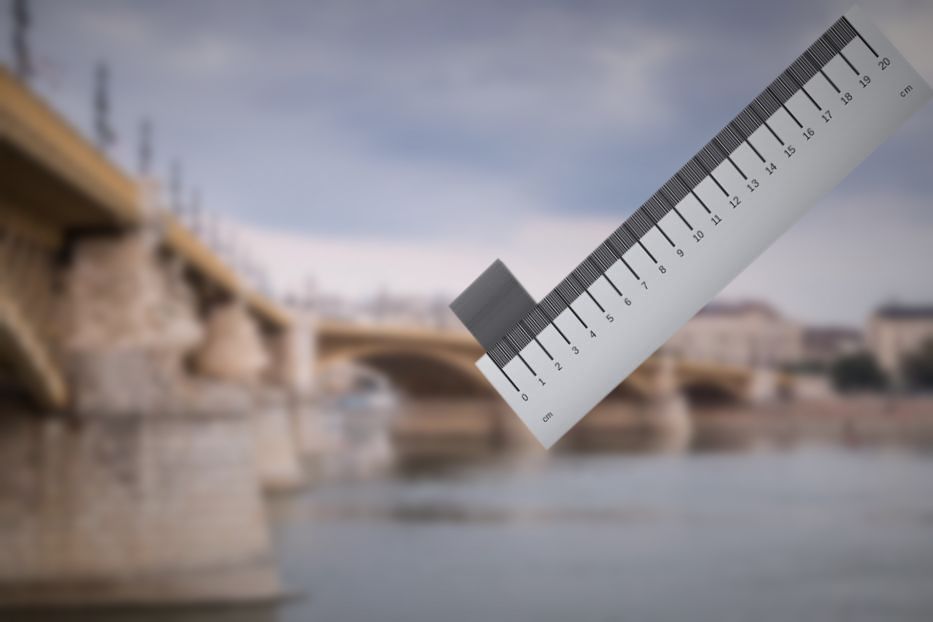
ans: {"value": 3, "unit": "cm"}
